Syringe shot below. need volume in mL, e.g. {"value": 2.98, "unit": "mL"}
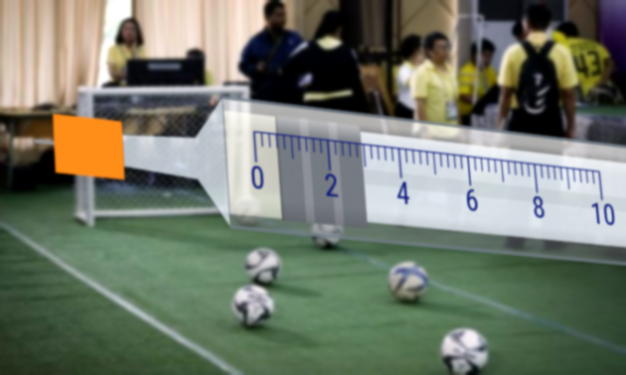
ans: {"value": 0.6, "unit": "mL"}
